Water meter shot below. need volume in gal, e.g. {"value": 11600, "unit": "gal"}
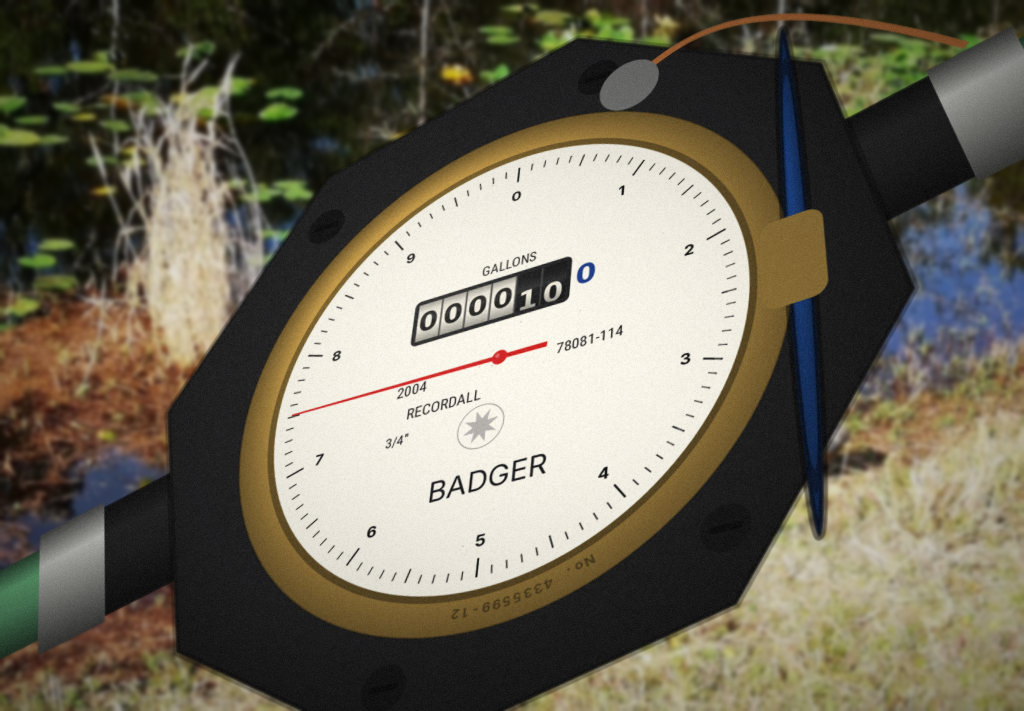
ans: {"value": 97.5, "unit": "gal"}
